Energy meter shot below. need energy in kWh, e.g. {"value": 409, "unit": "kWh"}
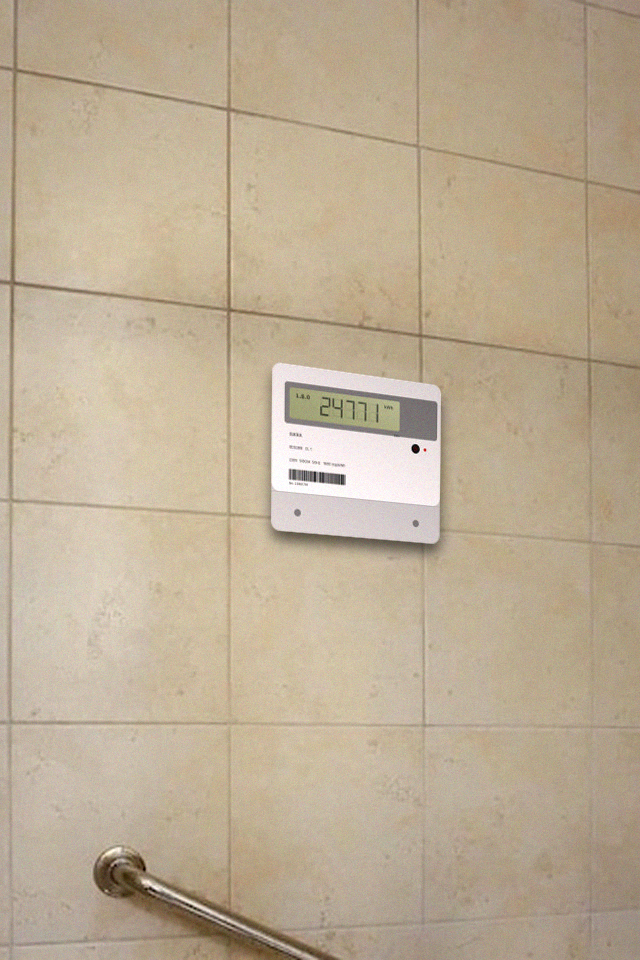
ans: {"value": 24771, "unit": "kWh"}
